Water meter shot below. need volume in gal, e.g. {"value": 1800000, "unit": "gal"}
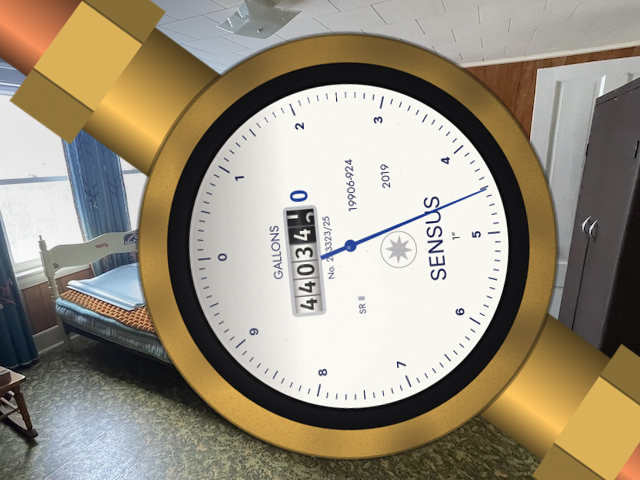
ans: {"value": 4403414.5, "unit": "gal"}
